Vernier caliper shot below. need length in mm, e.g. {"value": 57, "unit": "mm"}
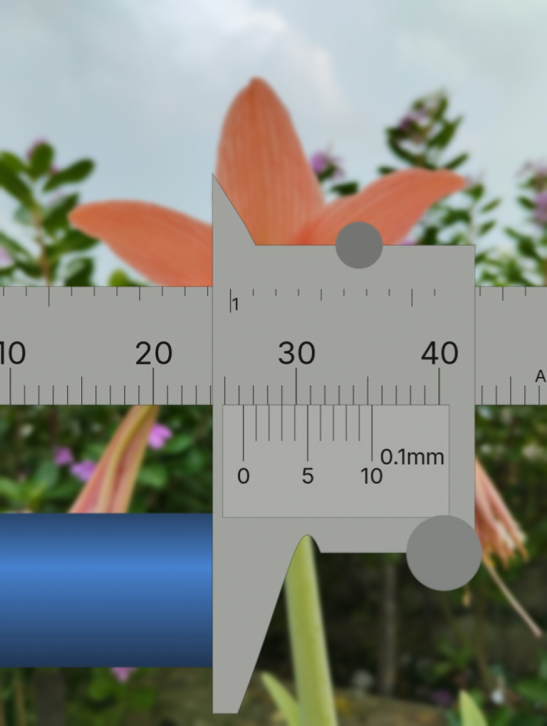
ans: {"value": 26.3, "unit": "mm"}
